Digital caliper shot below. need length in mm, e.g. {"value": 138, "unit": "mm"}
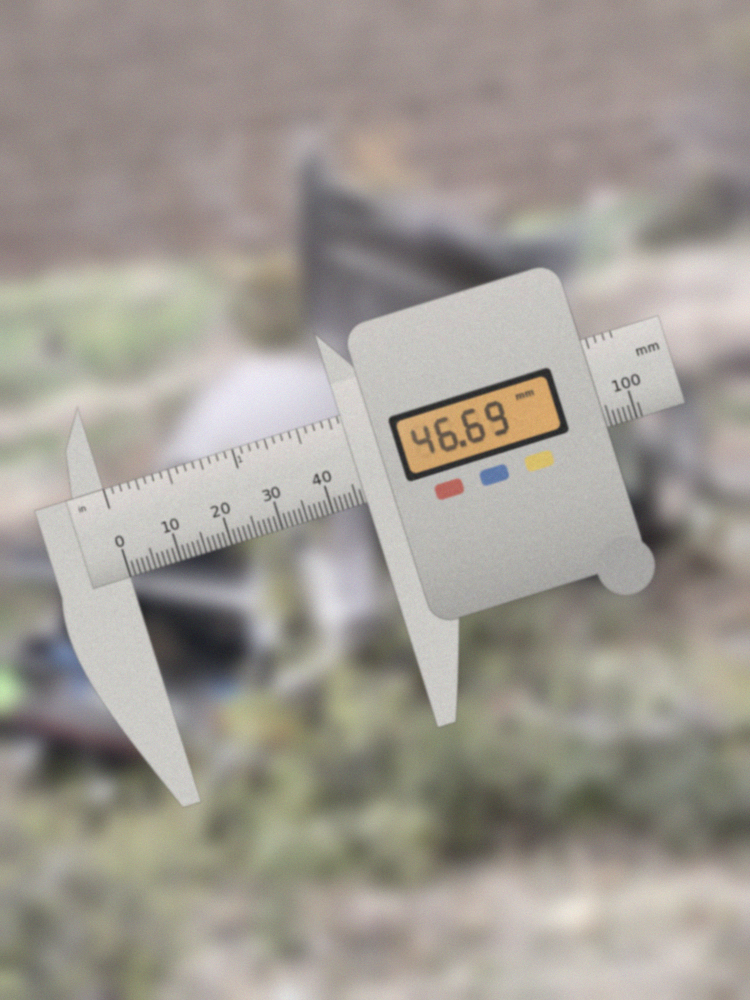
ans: {"value": 46.69, "unit": "mm"}
